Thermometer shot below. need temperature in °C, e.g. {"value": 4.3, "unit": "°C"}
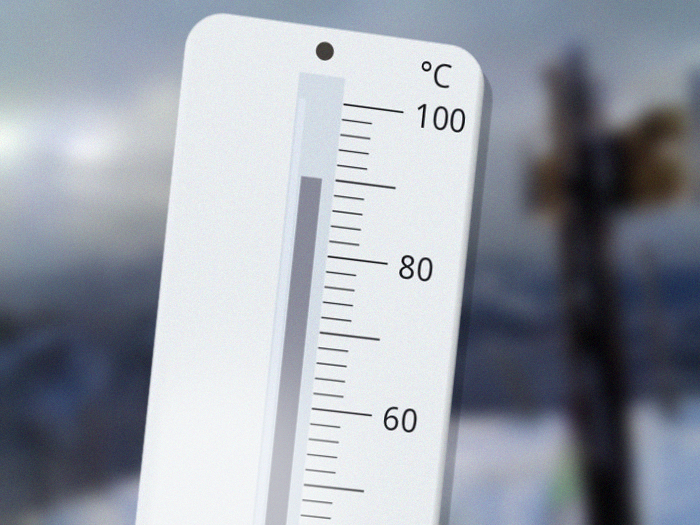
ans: {"value": 90, "unit": "°C"}
